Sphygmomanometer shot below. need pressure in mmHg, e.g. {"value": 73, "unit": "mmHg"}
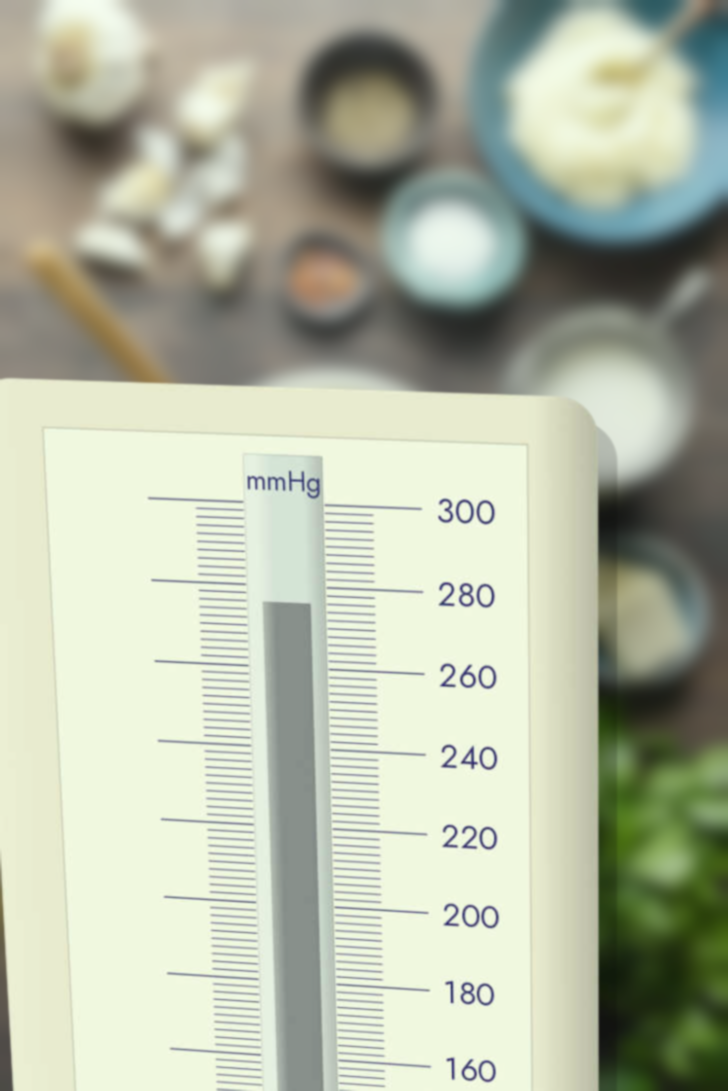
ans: {"value": 276, "unit": "mmHg"}
